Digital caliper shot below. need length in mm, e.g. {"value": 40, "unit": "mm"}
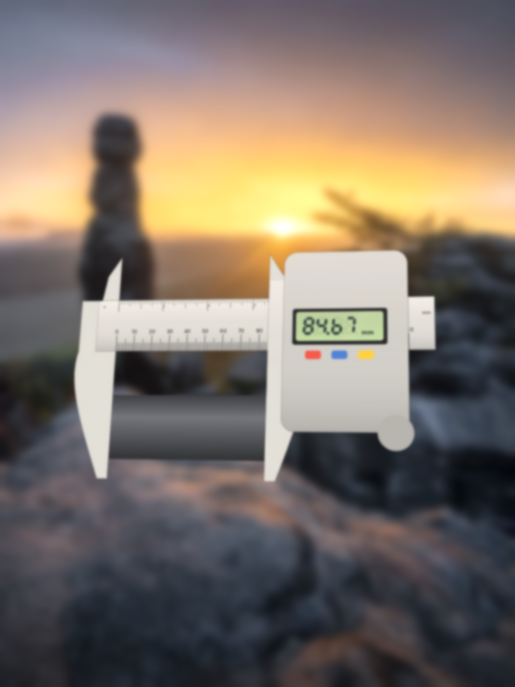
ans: {"value": 84.67, "unit": "mm"}
